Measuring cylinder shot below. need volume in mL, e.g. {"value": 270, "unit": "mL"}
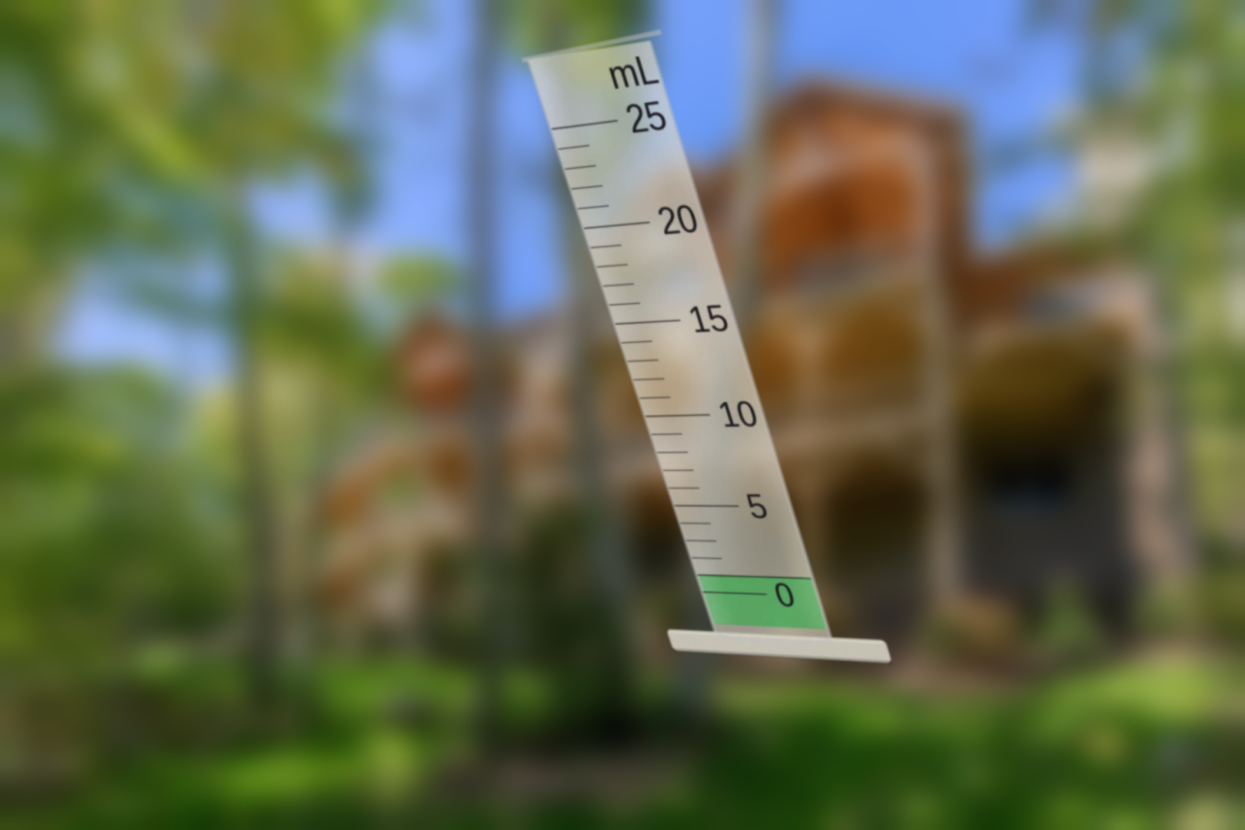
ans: {"value": 1, "unit": "mL"}
